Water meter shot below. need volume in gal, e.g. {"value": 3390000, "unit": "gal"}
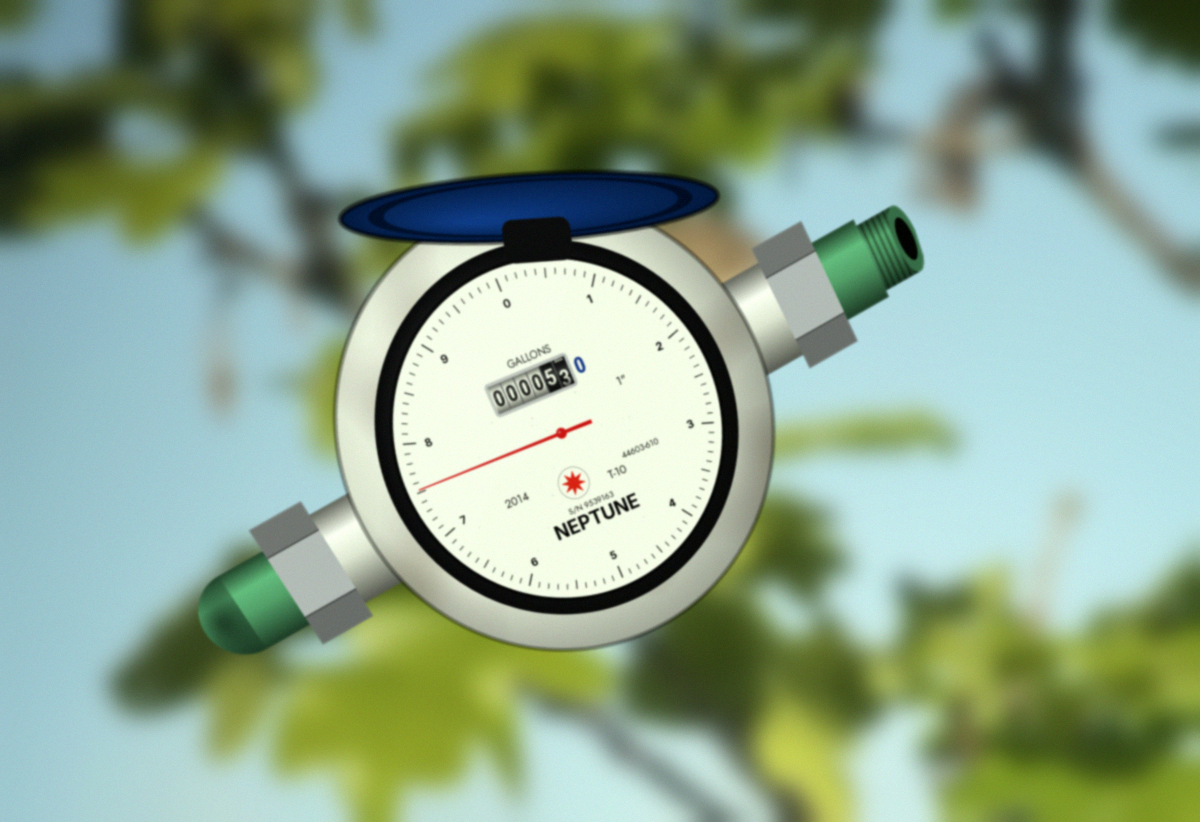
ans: {"value": 527.5, "unit": "gal"}
